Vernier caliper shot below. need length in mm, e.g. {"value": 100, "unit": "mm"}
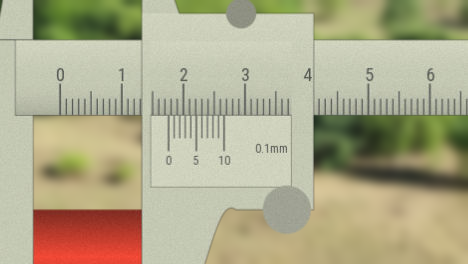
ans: {"value": 17.6, "unit": "mm"}
